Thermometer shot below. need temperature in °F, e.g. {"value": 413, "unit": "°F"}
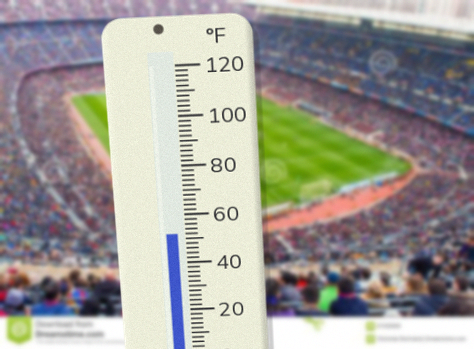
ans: {"value": 52, "unit": "°F"}
